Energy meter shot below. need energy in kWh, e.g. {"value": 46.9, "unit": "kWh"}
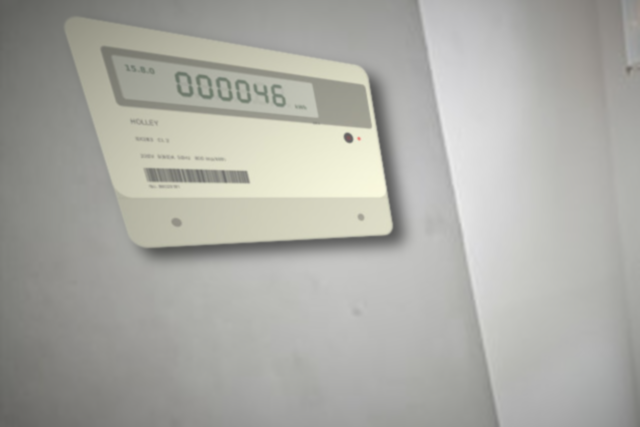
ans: {"value": 46, "unit": "kWh"}
